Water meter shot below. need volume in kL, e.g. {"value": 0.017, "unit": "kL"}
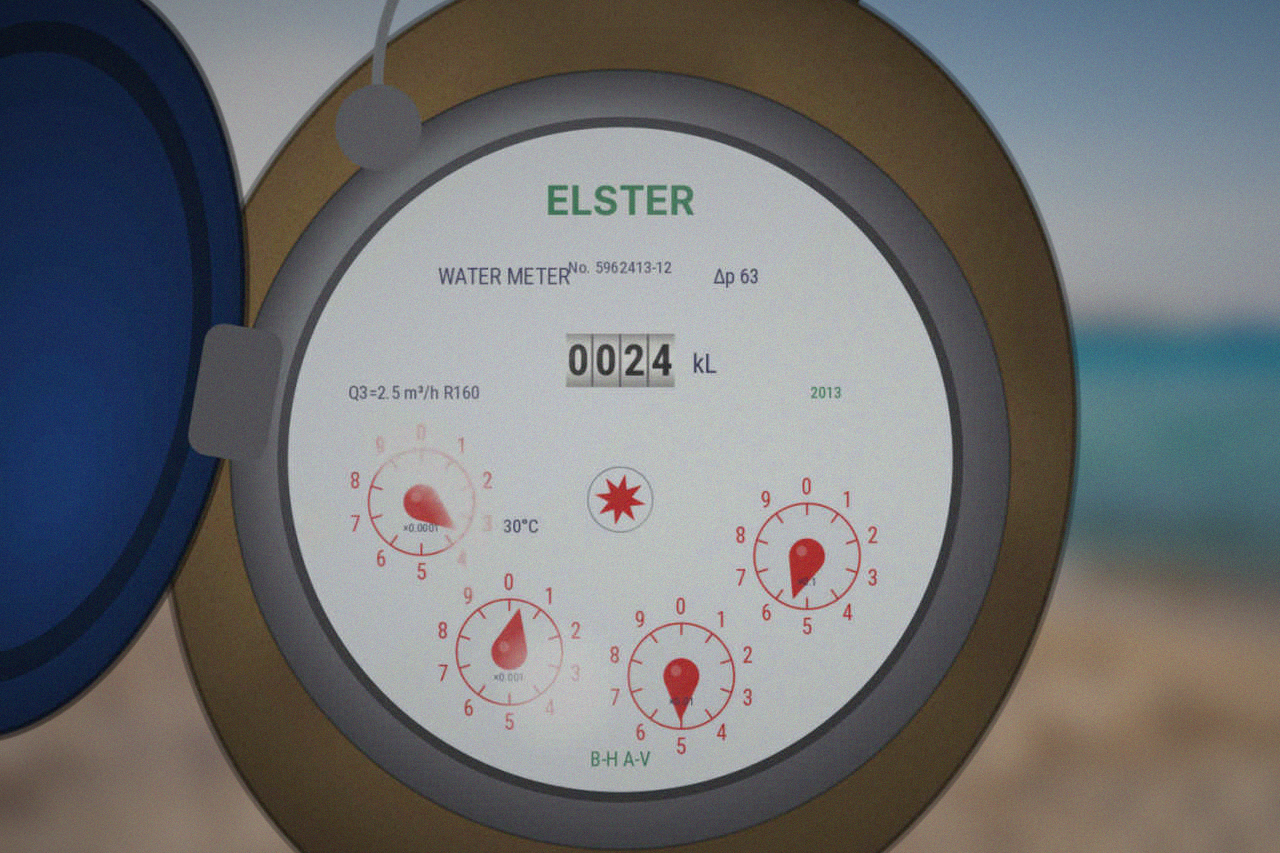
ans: {"value": 24.5503, "unit": "kL"}
